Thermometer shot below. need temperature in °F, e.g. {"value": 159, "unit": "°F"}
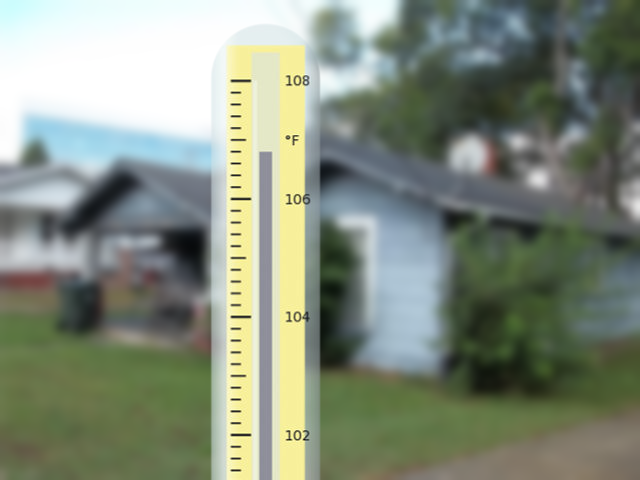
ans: {"value": 106.8, "unit": "°F"}
